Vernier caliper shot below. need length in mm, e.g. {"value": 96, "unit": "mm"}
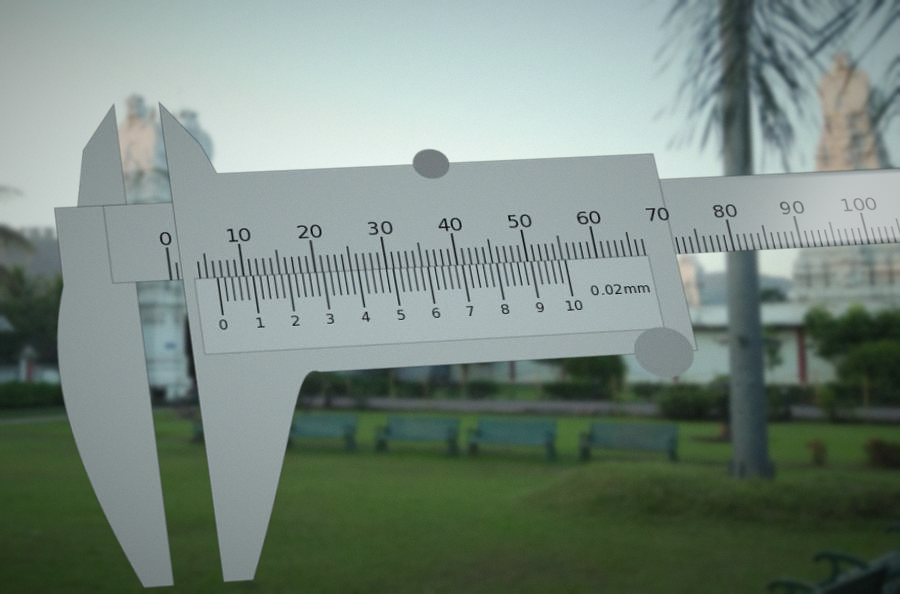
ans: {"value": 6.4, "unit": "mm"}
